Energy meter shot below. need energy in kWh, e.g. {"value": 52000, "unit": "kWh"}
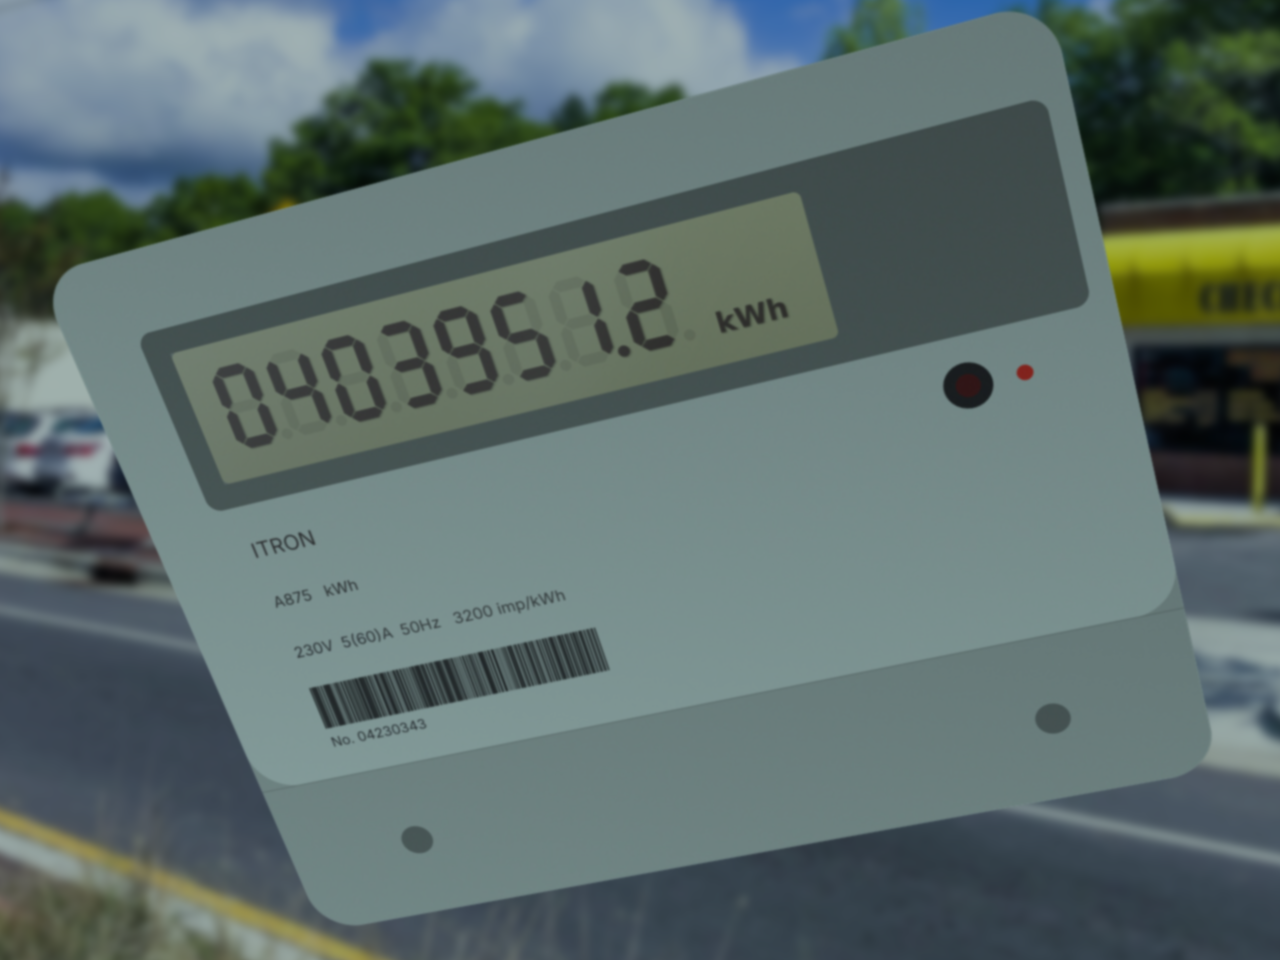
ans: {"value": 403951.2, "unit": "kWh"}
